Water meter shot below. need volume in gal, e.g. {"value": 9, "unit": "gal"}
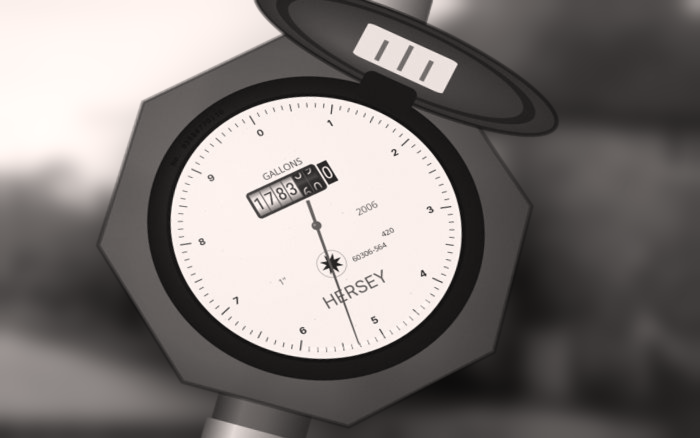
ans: {"value": 1783595.3, "unit": "gal"}
